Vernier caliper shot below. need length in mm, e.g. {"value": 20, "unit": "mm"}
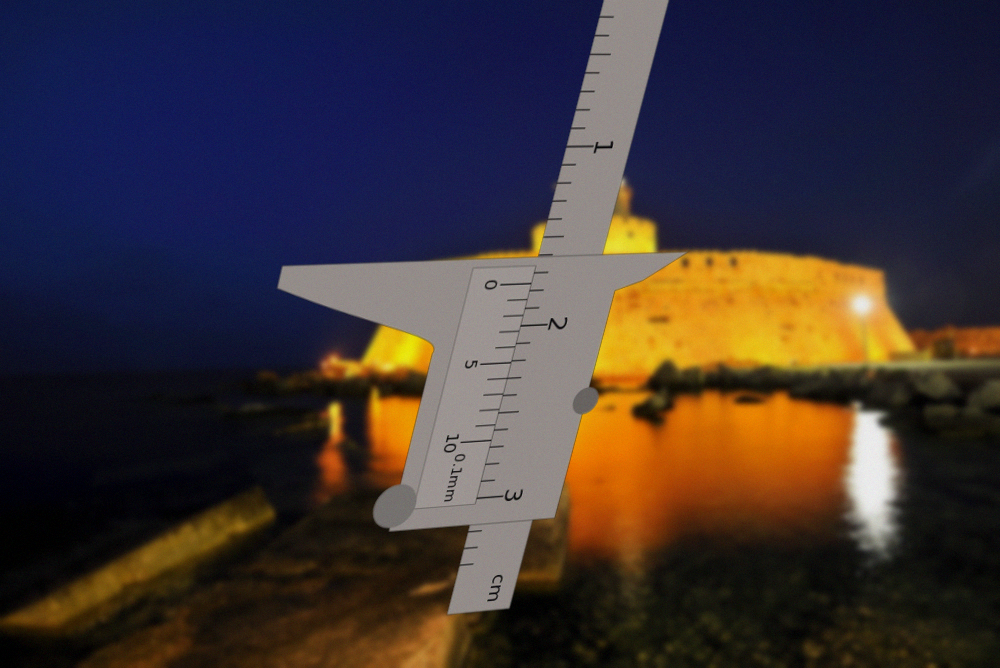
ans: {"value": 17.6, "unit": "mm"}
